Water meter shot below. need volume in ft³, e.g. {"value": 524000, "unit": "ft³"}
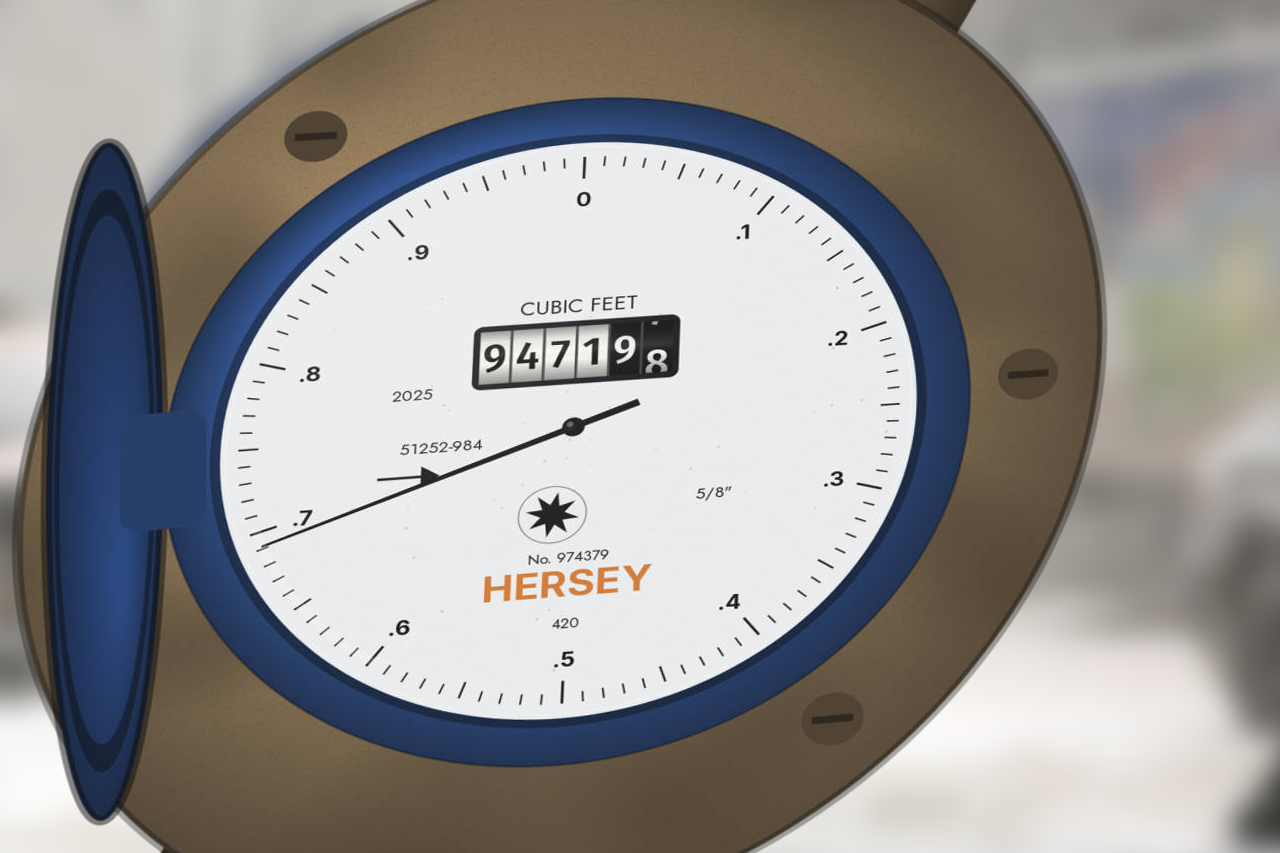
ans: {"value": 947197.69, "unit": "ft³"}
